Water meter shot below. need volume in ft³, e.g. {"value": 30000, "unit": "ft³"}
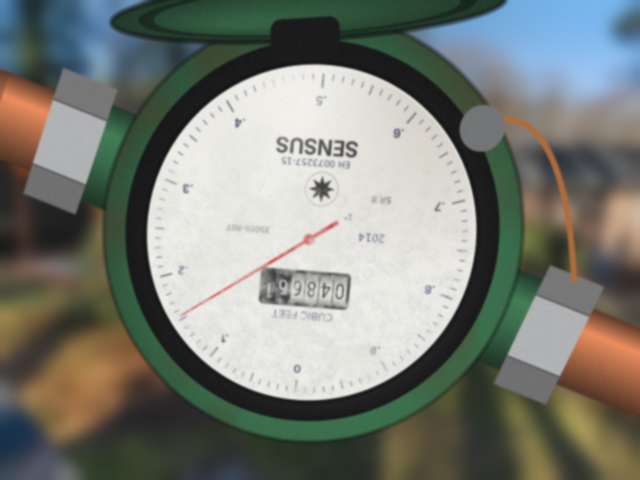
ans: {"value": 48661.15, "unit": "ft³"}
